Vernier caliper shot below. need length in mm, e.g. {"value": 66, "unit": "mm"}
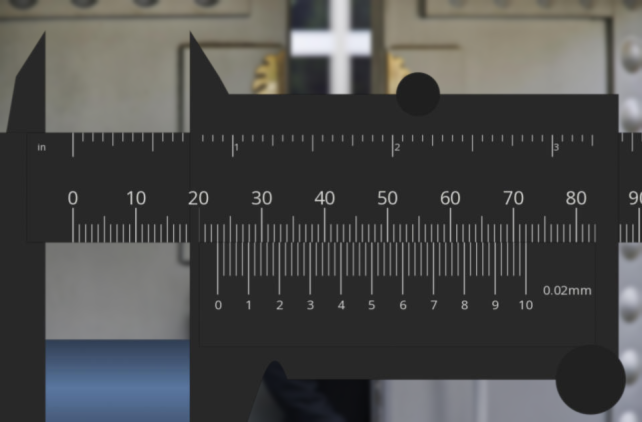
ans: {"value": 23.0, "unit": "mm"}
